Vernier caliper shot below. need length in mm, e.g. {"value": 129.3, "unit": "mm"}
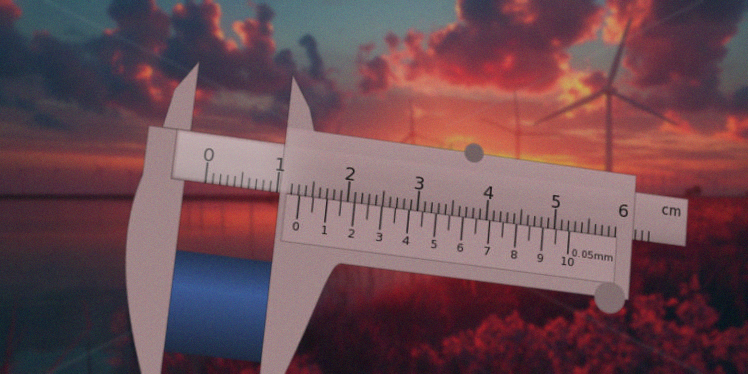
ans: {"value": 13.2, "unit": "mm"}
